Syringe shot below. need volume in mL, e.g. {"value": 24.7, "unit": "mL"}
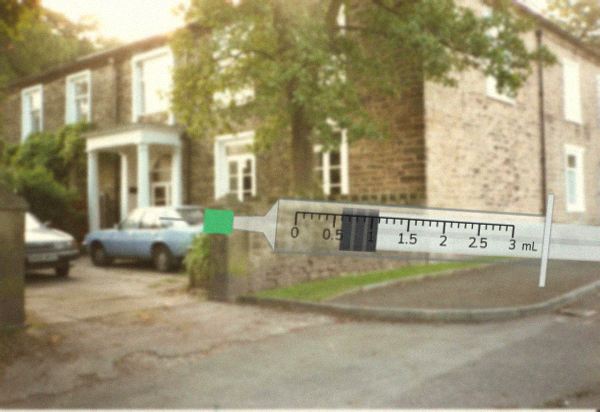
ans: {"value": 0.6, "unit": "mL"}
